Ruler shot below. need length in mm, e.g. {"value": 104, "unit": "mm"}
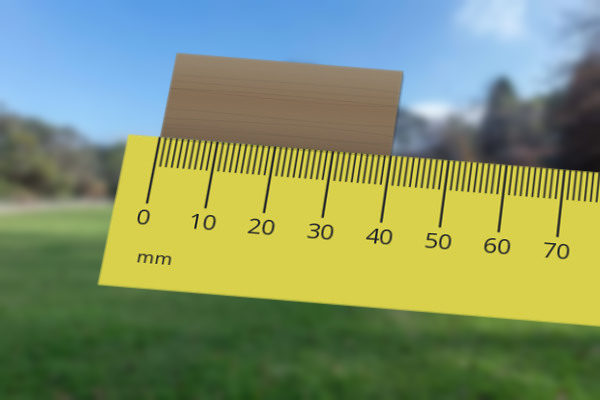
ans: {"value": 40, "unit": "mm"}
